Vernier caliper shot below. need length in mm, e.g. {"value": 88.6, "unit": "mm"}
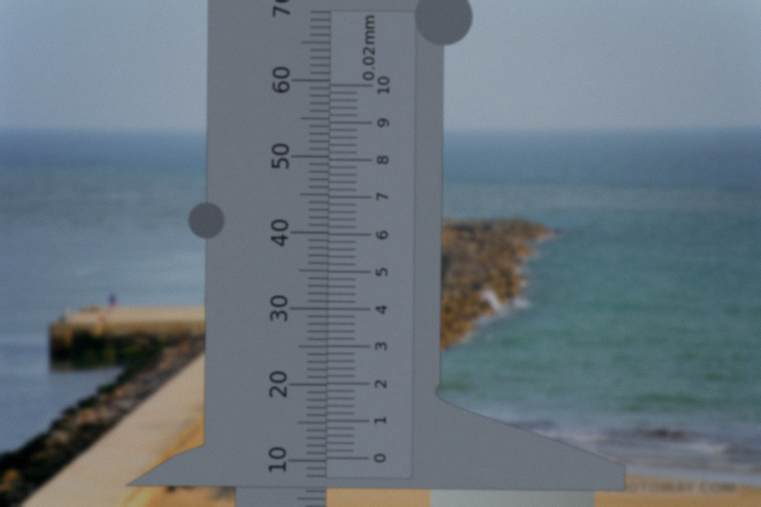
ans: {"value": 10.4, "unit": "mm"}
